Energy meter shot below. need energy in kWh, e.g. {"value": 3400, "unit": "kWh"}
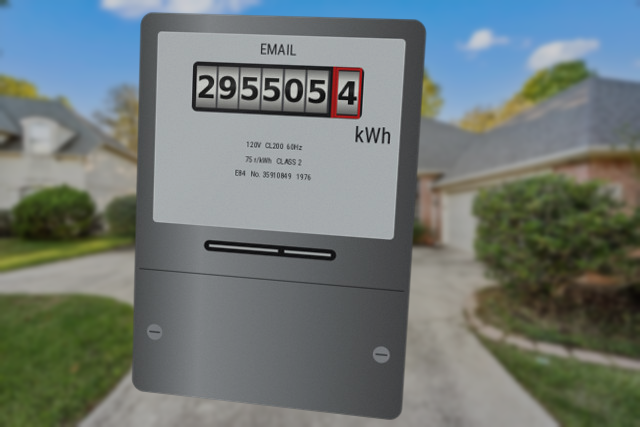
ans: {"value": 295505.4, "unit": "kWh"}
